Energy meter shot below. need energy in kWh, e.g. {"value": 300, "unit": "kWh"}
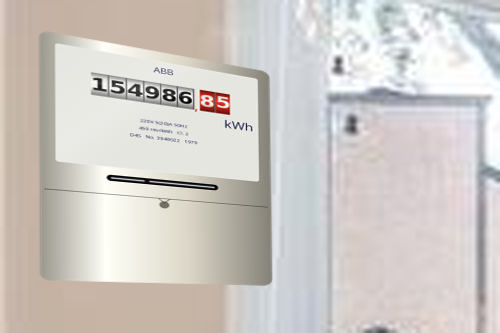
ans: {"value": 154986.85, "unit": "kWh"}
